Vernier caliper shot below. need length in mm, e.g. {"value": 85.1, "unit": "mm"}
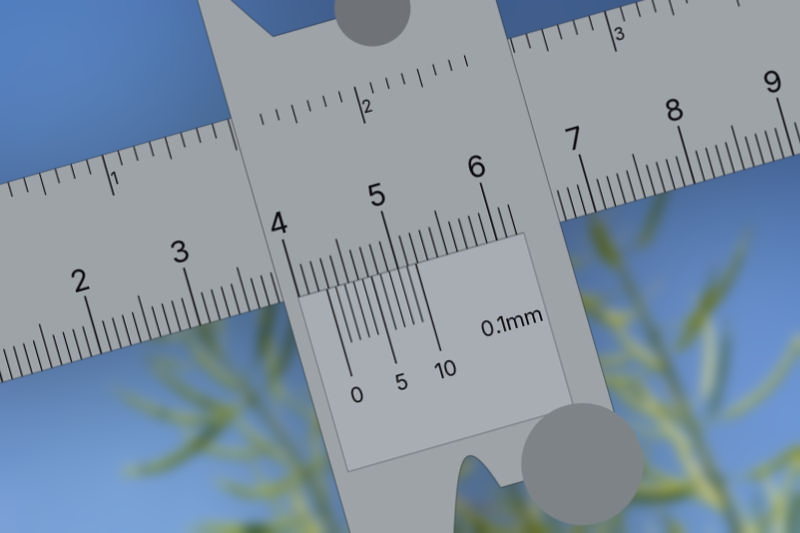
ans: {"value": 42.8, "unit": "mm"}
